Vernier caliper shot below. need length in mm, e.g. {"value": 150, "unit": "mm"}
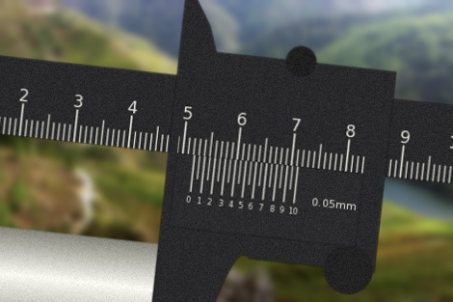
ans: {"value": 52.2, "unit": "mm"}
